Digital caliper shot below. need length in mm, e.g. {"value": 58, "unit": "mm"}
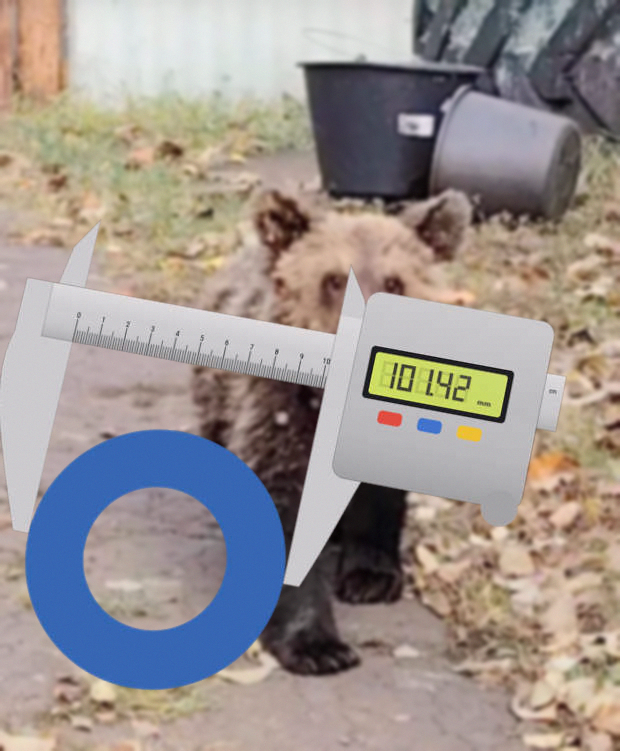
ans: {"value": 101.42, "unit": "mm"}
